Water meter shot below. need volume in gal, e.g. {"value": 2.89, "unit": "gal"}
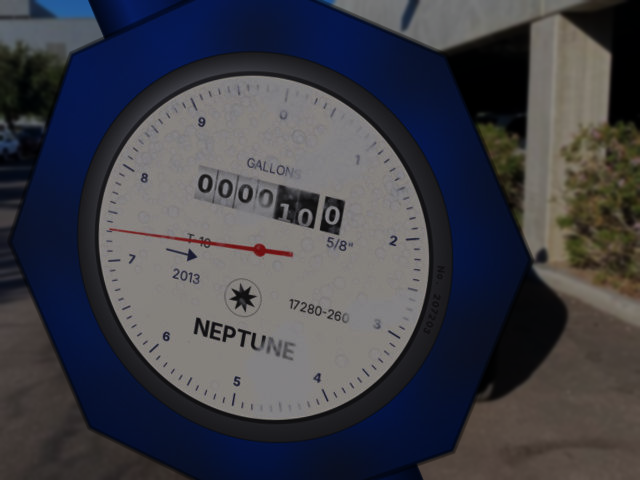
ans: {"value": 97.3, "unit": "gal"}
